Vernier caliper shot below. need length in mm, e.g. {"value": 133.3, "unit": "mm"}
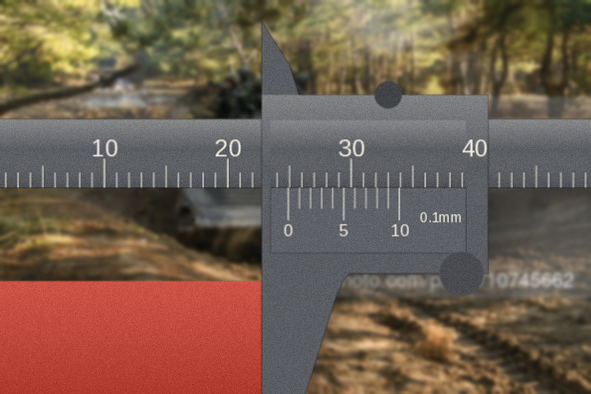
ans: {"value": 24.9, "unit": "mm"}
